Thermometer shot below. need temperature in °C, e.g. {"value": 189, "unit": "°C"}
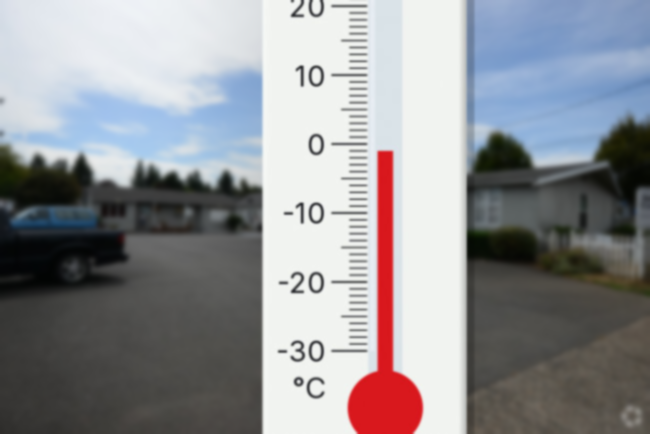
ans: {"value": -1, "unit": "°C"}
